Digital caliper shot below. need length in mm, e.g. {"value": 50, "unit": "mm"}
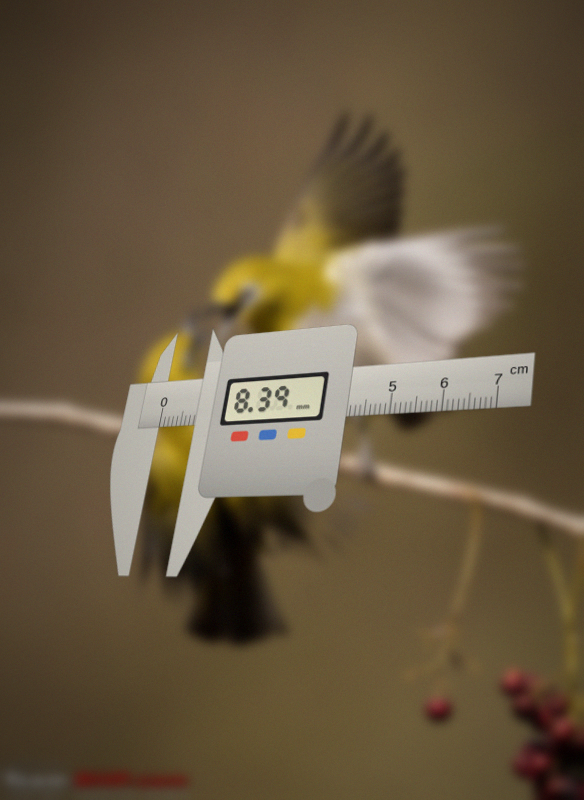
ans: {"value": 8.39, "unit": "mm"}
